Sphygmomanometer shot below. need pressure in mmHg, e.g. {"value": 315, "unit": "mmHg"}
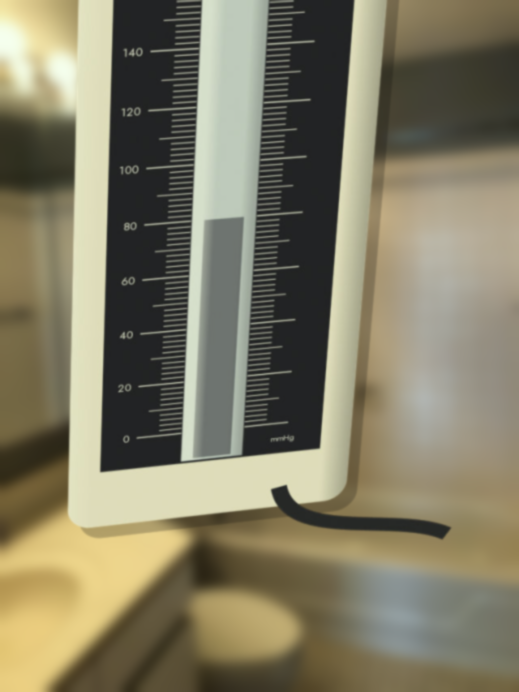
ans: {"value": 80, "unit": "mmHg"}
